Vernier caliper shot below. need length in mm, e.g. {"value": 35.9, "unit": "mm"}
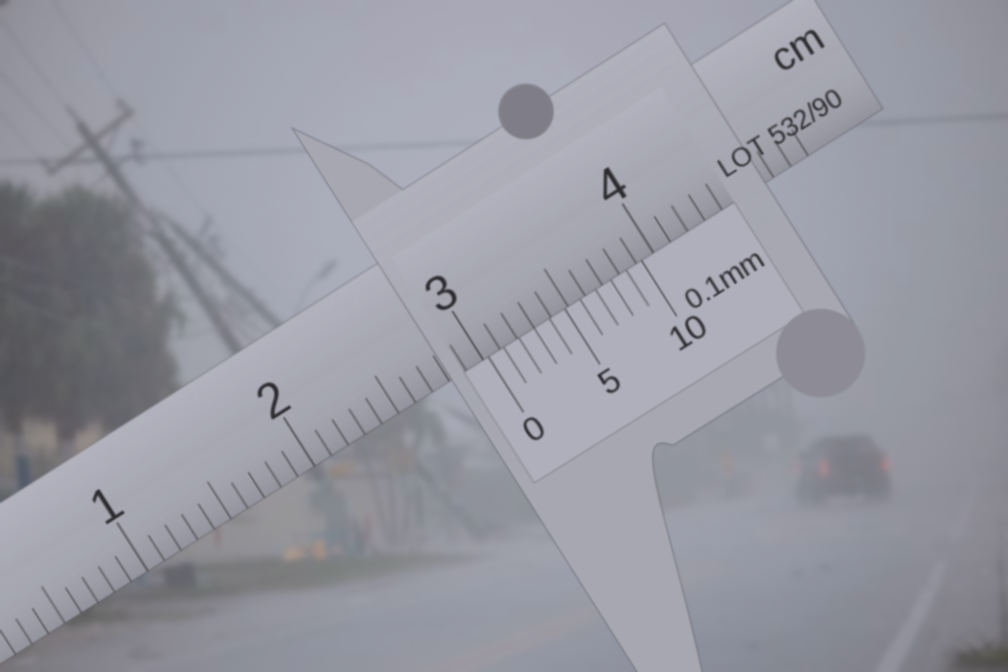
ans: {"value": 30.3, "unit": "mm"}
